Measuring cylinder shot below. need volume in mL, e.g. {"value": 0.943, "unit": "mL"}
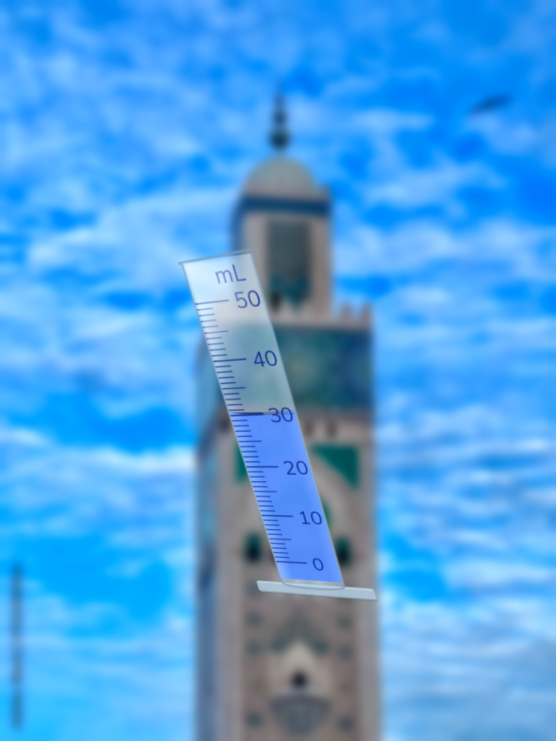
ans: {"value": 30, "unit": "mL"}
